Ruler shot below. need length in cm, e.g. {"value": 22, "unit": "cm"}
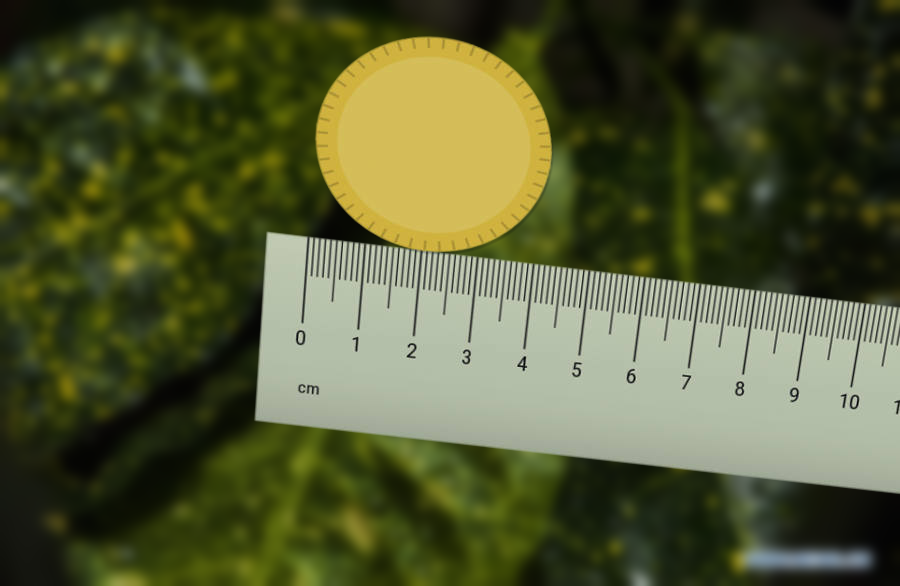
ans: {"value": 4.1, "unit": "cm"}
